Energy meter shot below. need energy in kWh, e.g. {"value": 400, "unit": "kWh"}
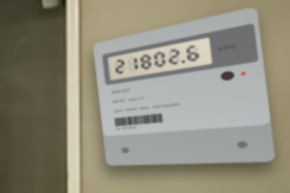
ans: {"value": 21802.6, "unit": "kWh"}
